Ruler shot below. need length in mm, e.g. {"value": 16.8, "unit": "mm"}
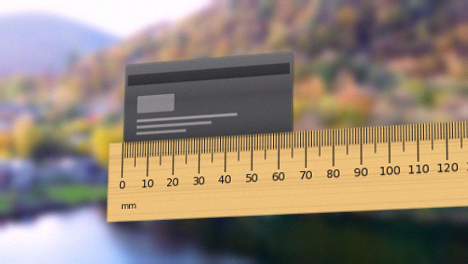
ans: {"value": 65, "unit": "mm"}
